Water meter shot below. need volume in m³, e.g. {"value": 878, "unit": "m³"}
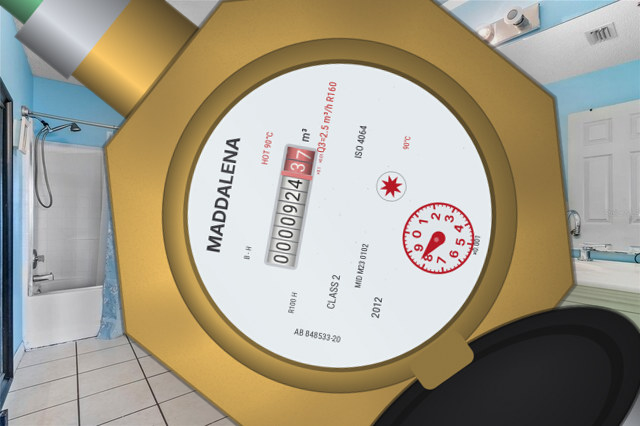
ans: {"value": 924.368, "unit": "m³"}
